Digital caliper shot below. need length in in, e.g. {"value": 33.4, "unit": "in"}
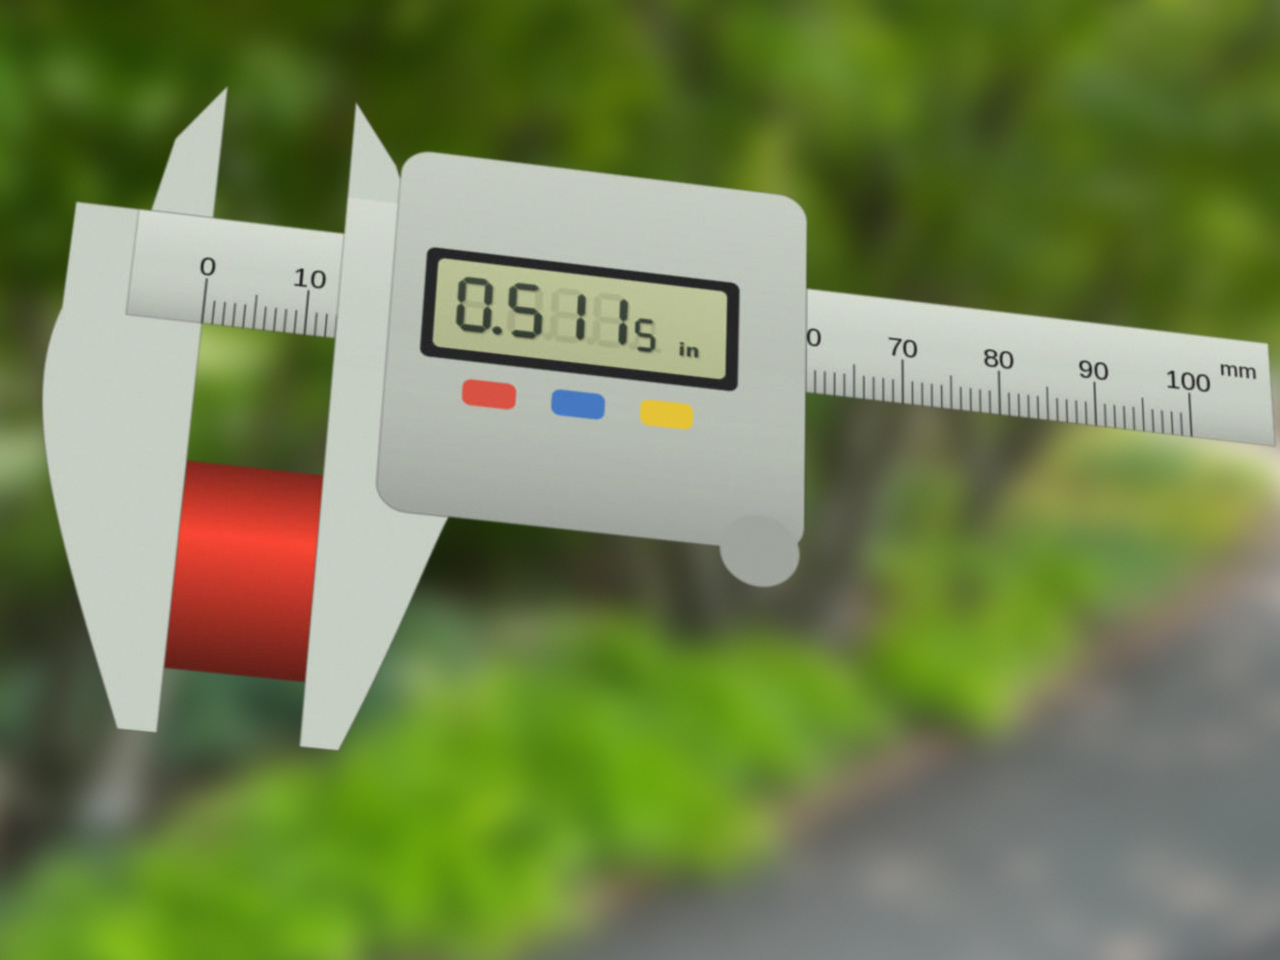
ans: {"value": 0.5115, "unit": "in"}
